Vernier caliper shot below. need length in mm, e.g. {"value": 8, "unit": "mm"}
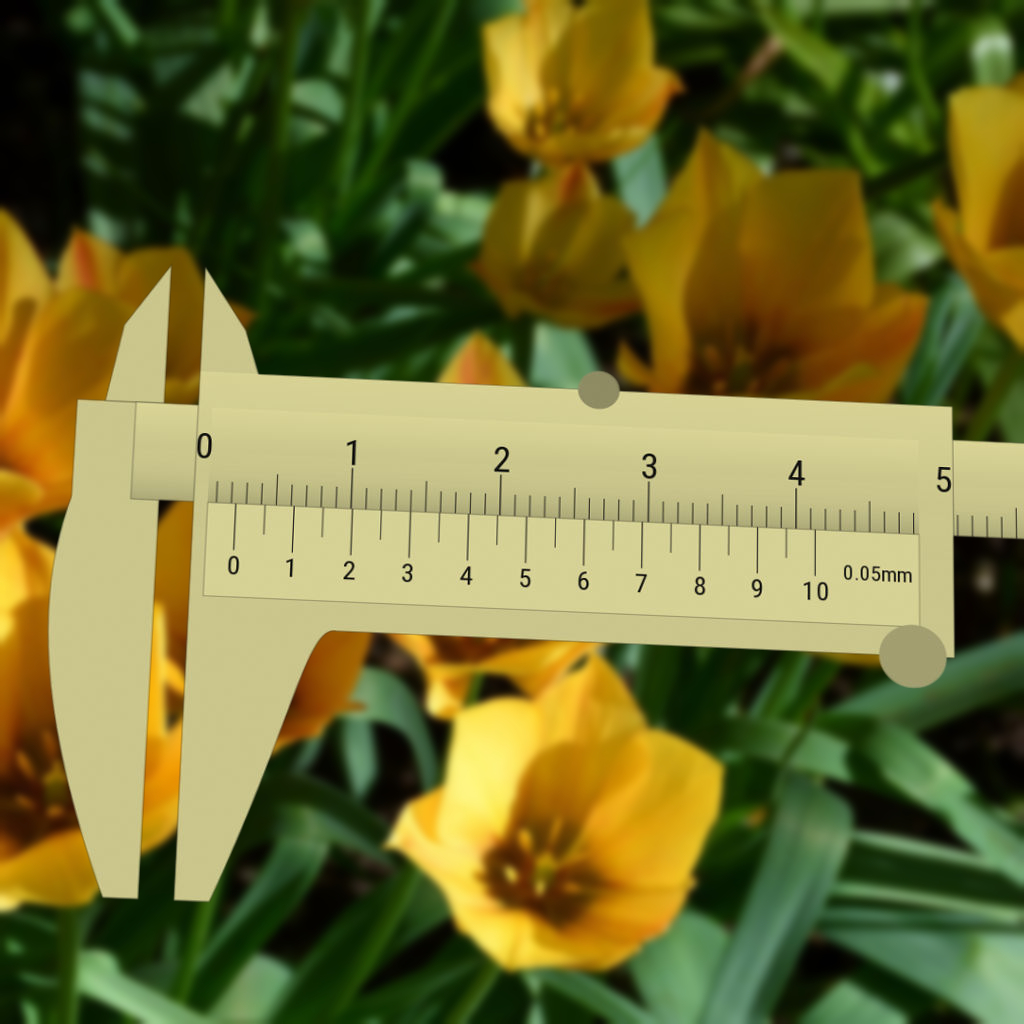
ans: {"value": 2.3, "unit": "mm"}
